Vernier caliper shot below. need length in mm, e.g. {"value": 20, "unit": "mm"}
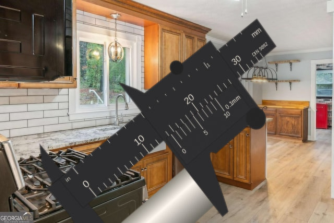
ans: {"value": 14.4, "unit": "mm"}
